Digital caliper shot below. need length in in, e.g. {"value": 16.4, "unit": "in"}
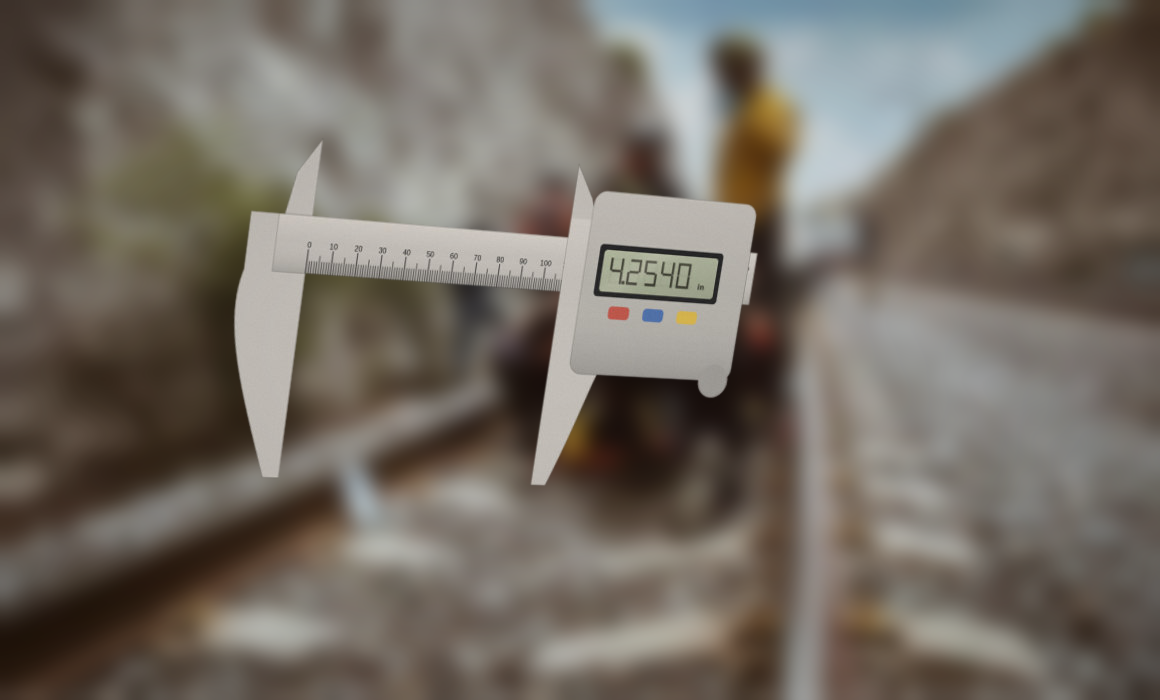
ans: {"value": 4.2540, "unit": "in"}
